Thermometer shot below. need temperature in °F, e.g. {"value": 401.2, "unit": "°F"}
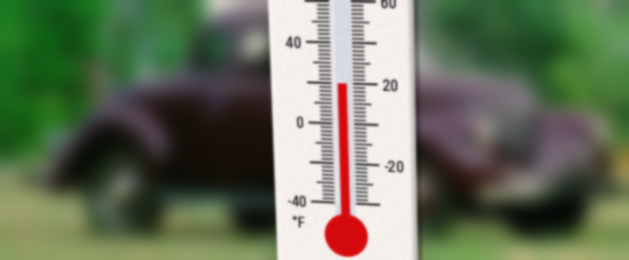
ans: {"value": 20, "unit": "°F"}
